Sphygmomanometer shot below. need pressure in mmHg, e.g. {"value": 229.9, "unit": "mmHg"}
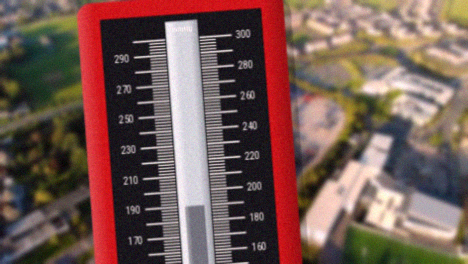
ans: {"value": 190, "unit": "mmHg"}
